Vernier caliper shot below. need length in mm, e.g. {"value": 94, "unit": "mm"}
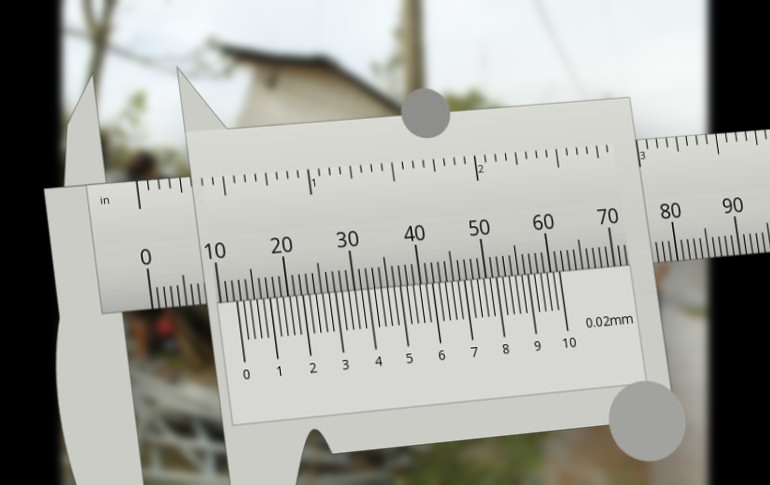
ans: {"value": 12.4, "unit": "mm"}
